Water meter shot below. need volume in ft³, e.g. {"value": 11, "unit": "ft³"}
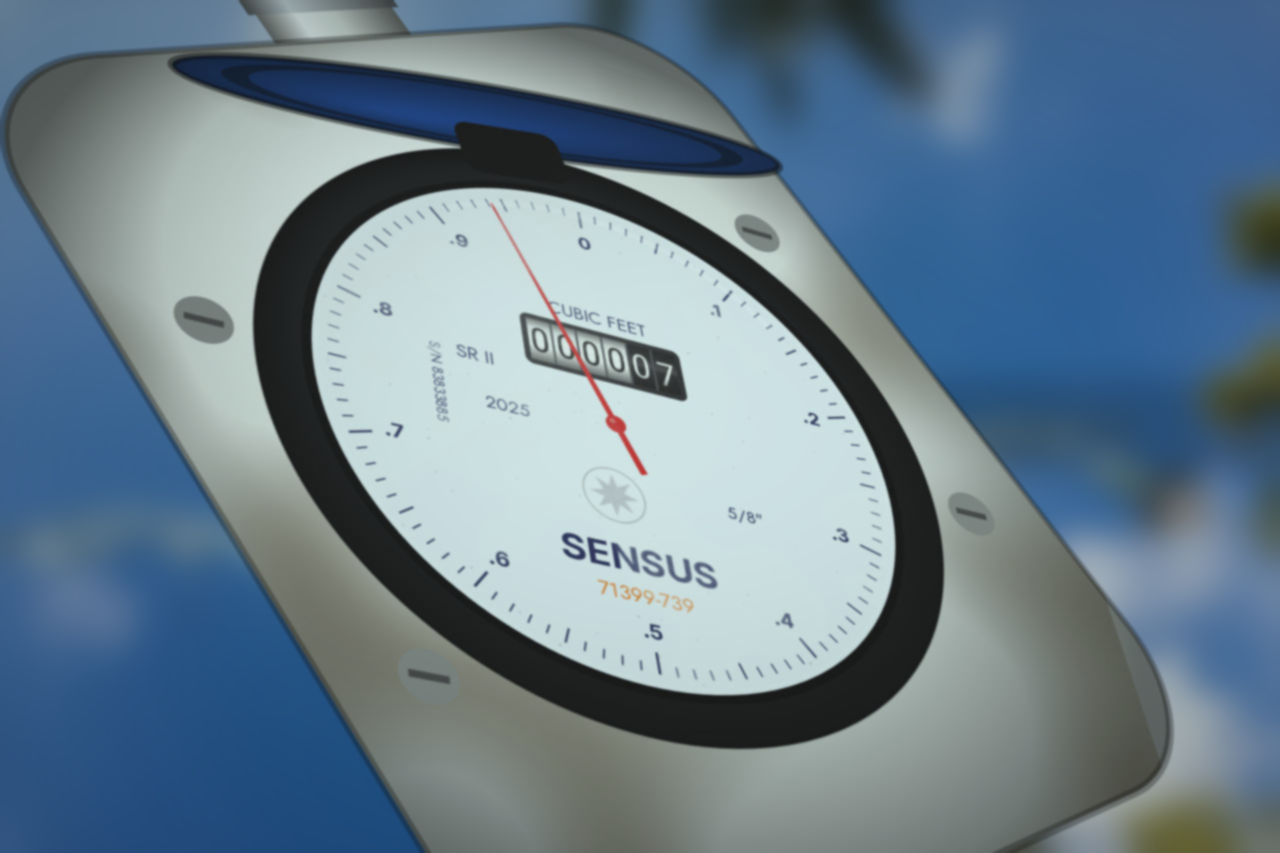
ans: {"value": 6.94, "unit": "ft³"}
